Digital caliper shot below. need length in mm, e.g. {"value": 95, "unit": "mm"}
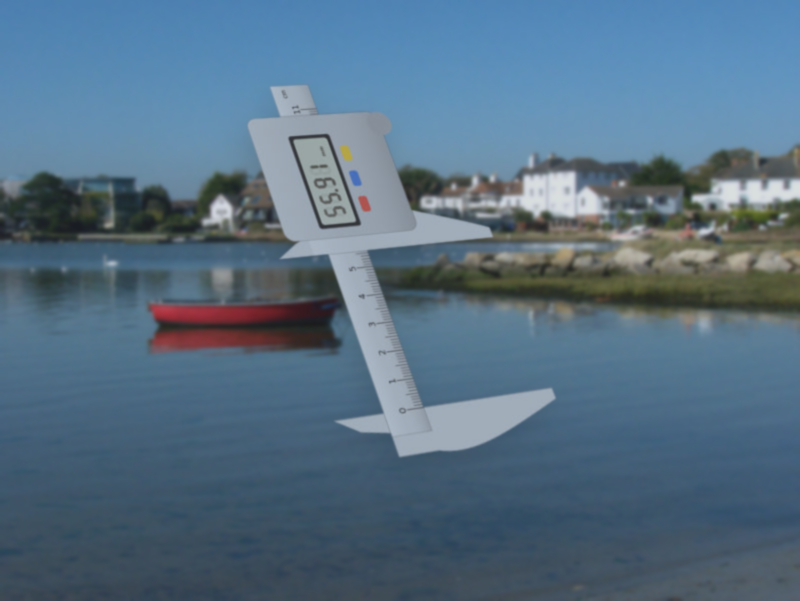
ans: {"value": 55.91, "unit": "mm"}
